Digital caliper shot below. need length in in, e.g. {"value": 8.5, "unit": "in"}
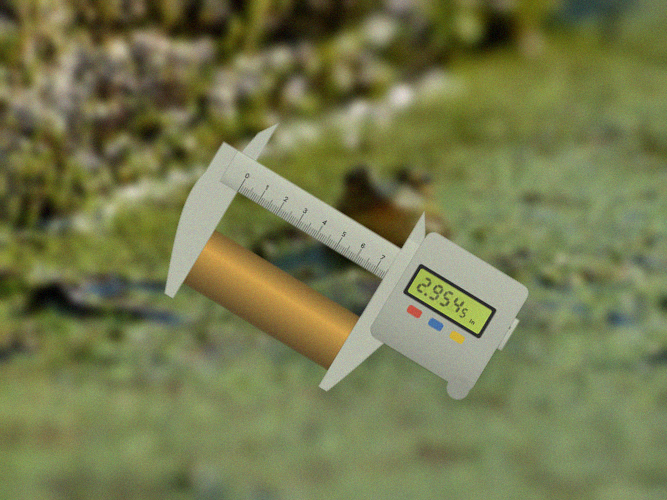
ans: {"value": 2.9545, "unit": "in"}
